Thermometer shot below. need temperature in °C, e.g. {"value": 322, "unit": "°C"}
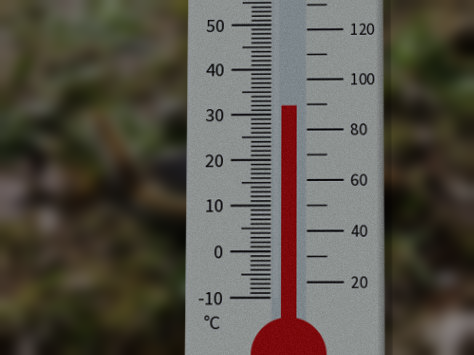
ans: {"value": 32, "unit": "°C"}
